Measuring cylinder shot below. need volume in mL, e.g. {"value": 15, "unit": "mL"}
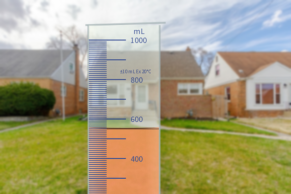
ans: {"value": 550, "unit": "mL"}
